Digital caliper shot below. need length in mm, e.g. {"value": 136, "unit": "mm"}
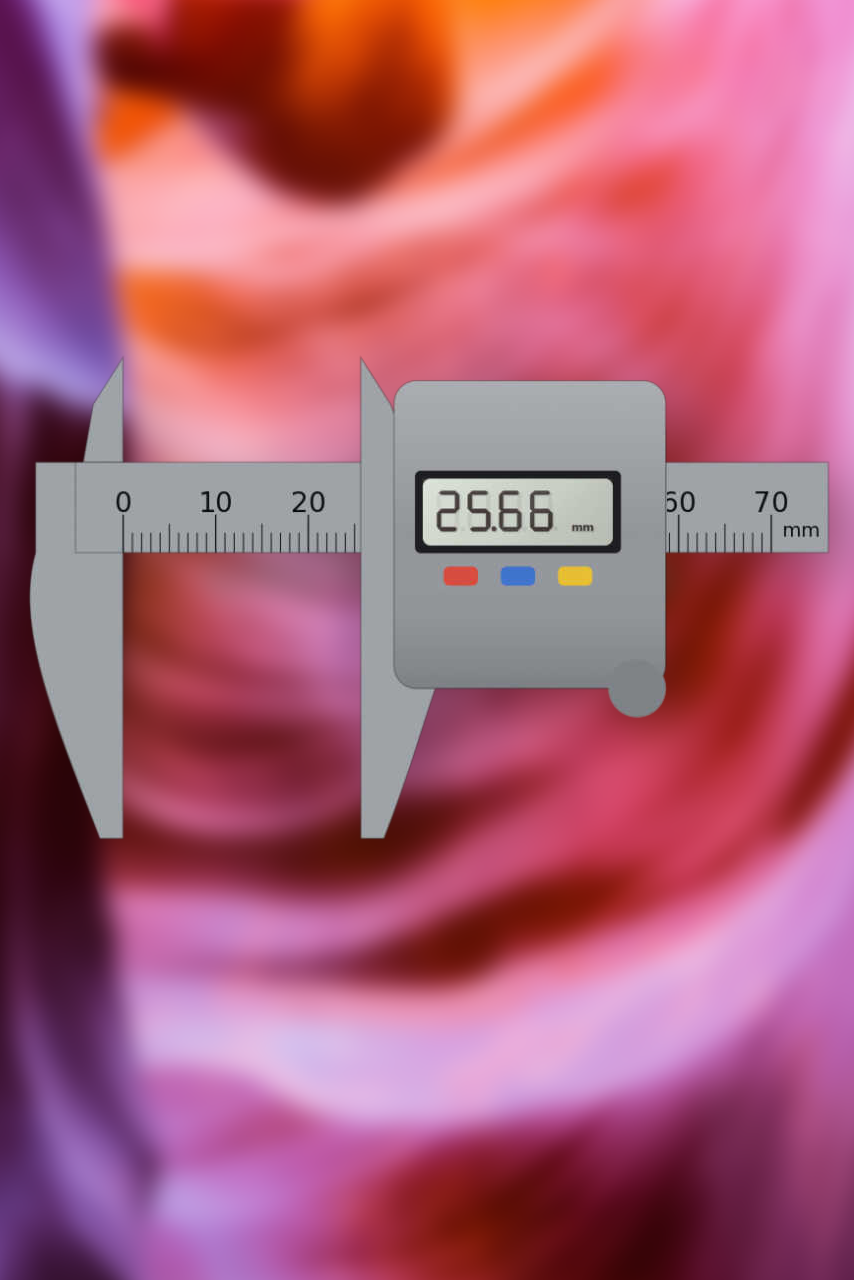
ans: {"value": 25.66, "unit": "mm"}
